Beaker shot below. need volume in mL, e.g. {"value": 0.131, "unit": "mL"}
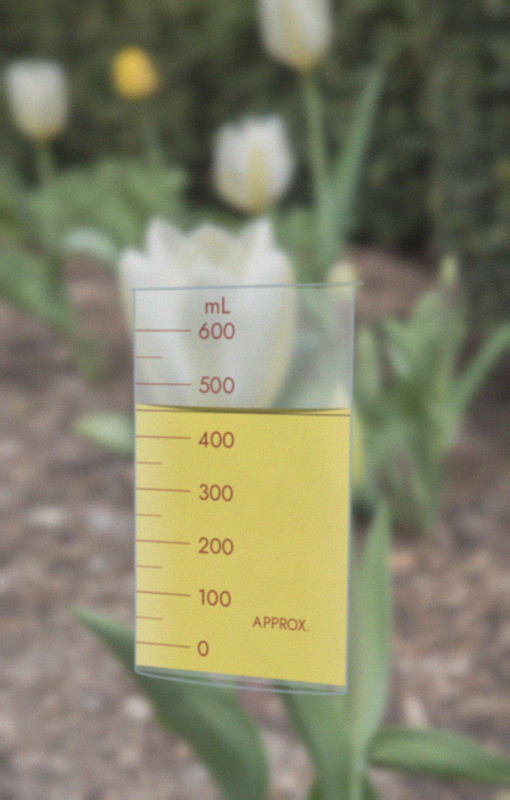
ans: {"value": 450, "unit": "mL"}
